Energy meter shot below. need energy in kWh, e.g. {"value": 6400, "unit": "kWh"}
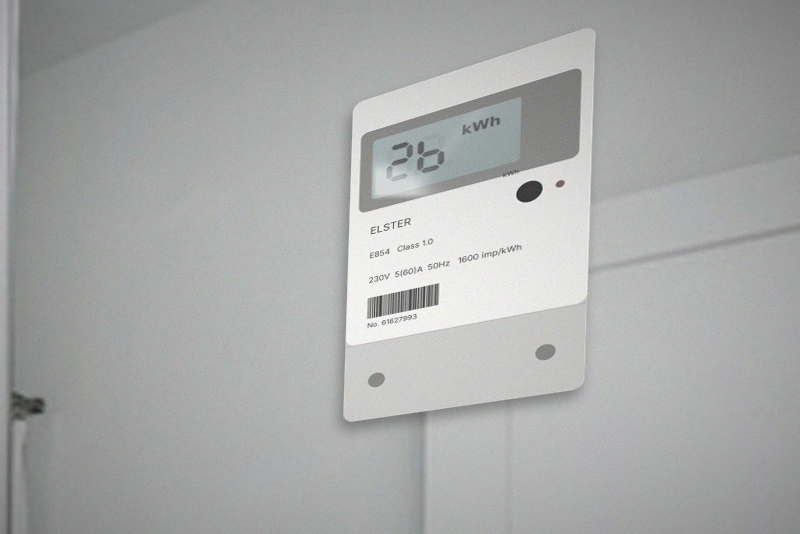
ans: {"value": 26, "unit": "kWh"}
